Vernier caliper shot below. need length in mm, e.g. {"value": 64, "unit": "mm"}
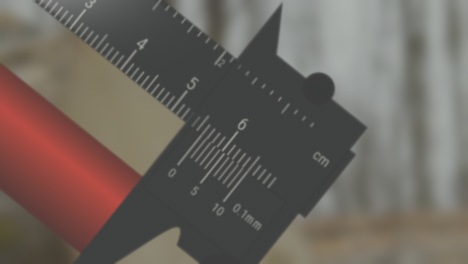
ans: {"value": 56.0, "unit": "mm"}
